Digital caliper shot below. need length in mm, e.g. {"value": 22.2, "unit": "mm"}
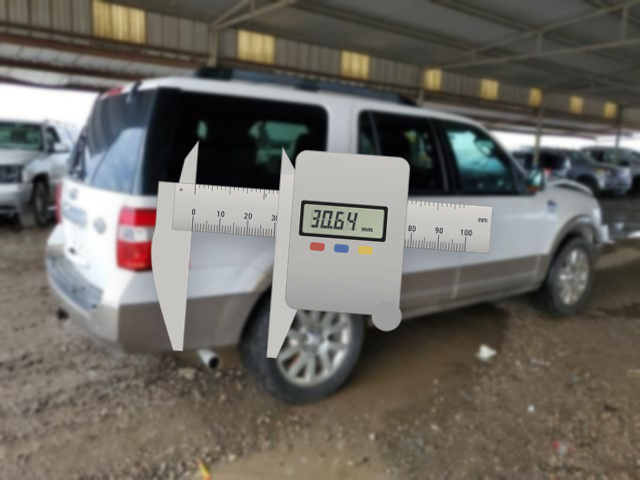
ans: {"value": 30.64, "unit": "mm"}
